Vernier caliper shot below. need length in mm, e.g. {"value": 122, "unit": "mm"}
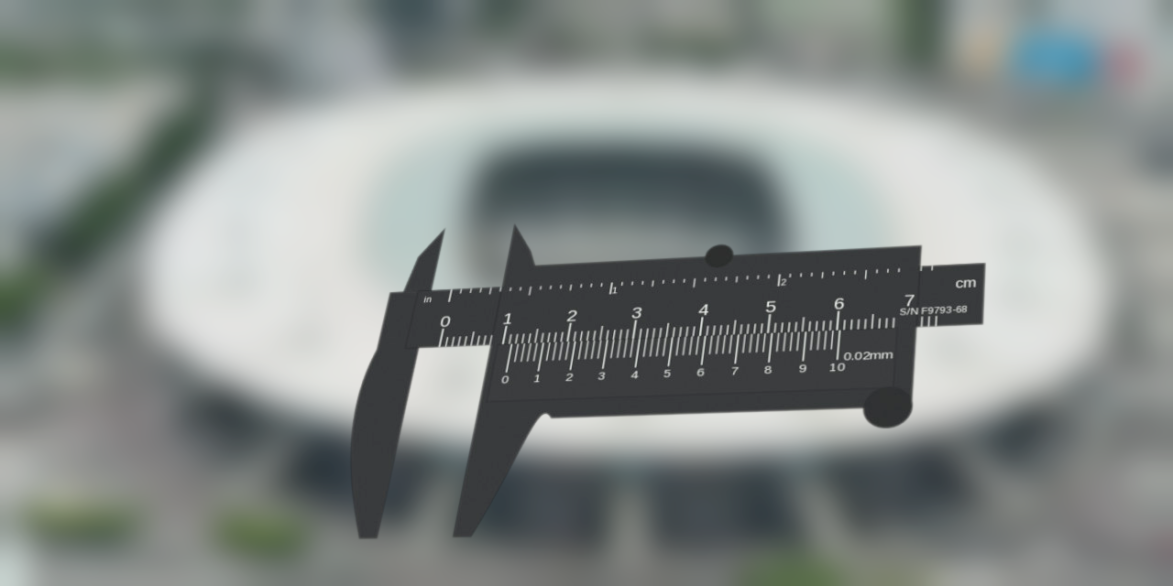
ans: {"value": 11.4, "unit": "mm"}
